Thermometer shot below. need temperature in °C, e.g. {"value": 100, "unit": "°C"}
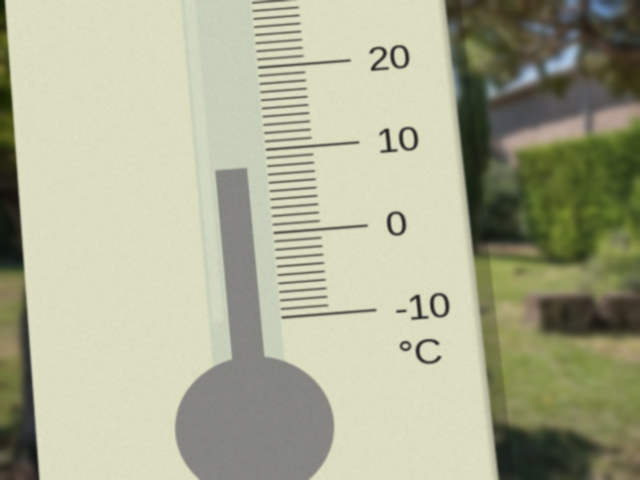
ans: {"value": 8, "unit": "°C"}
